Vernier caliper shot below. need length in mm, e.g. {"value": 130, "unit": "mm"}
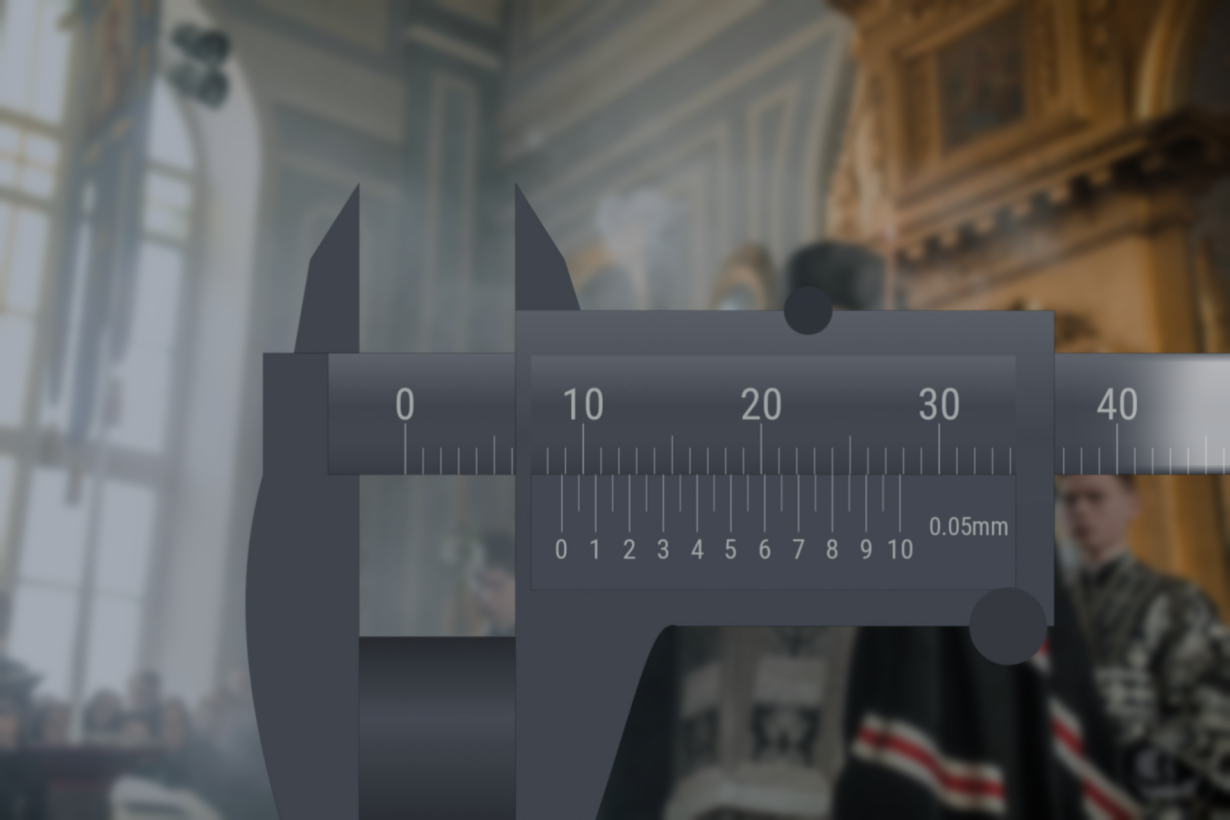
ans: {"value": 8.8, "unit": "mm"}
